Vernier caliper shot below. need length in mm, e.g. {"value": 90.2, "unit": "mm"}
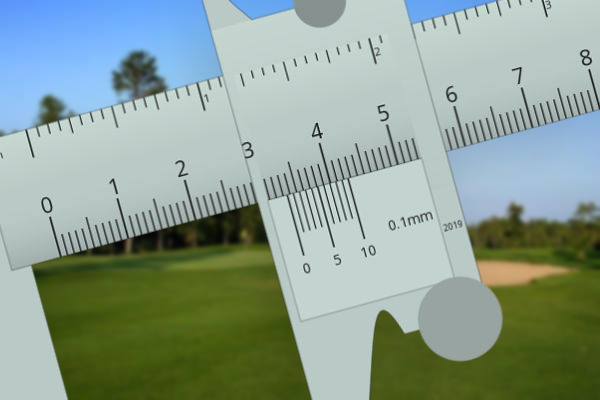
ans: {"value": 33.6, "unit": "mm"}
